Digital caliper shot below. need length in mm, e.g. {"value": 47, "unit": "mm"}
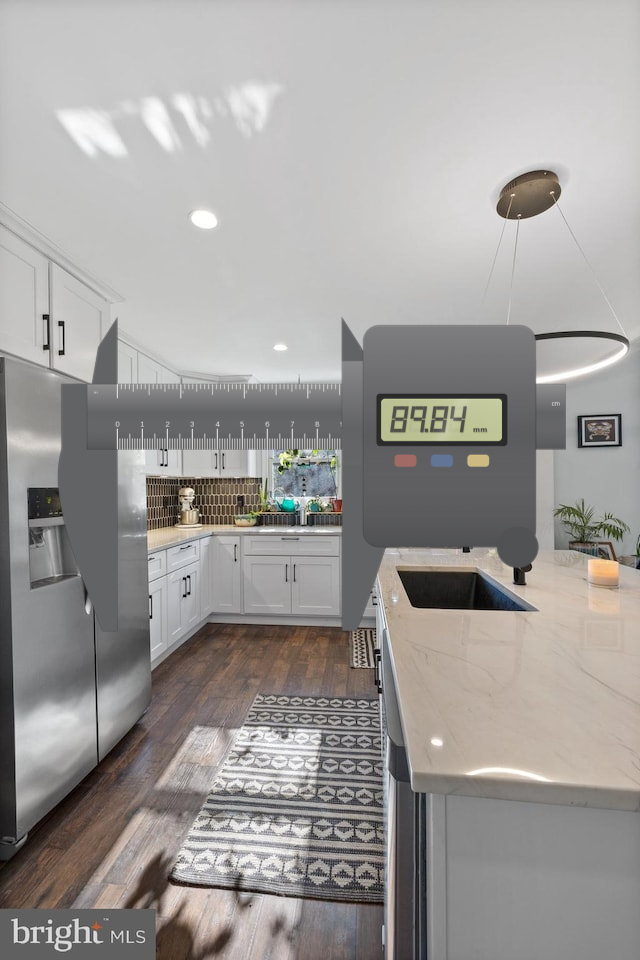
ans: {"value": 89.84, "unit": "mm"}
